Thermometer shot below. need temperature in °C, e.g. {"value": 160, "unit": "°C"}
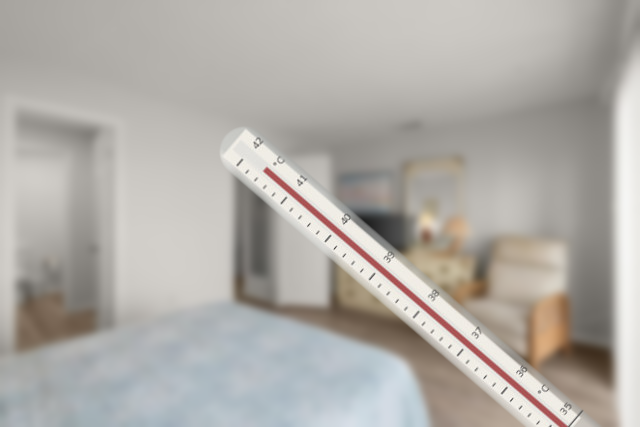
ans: {"value": 41.6, "unit": "°C"}
